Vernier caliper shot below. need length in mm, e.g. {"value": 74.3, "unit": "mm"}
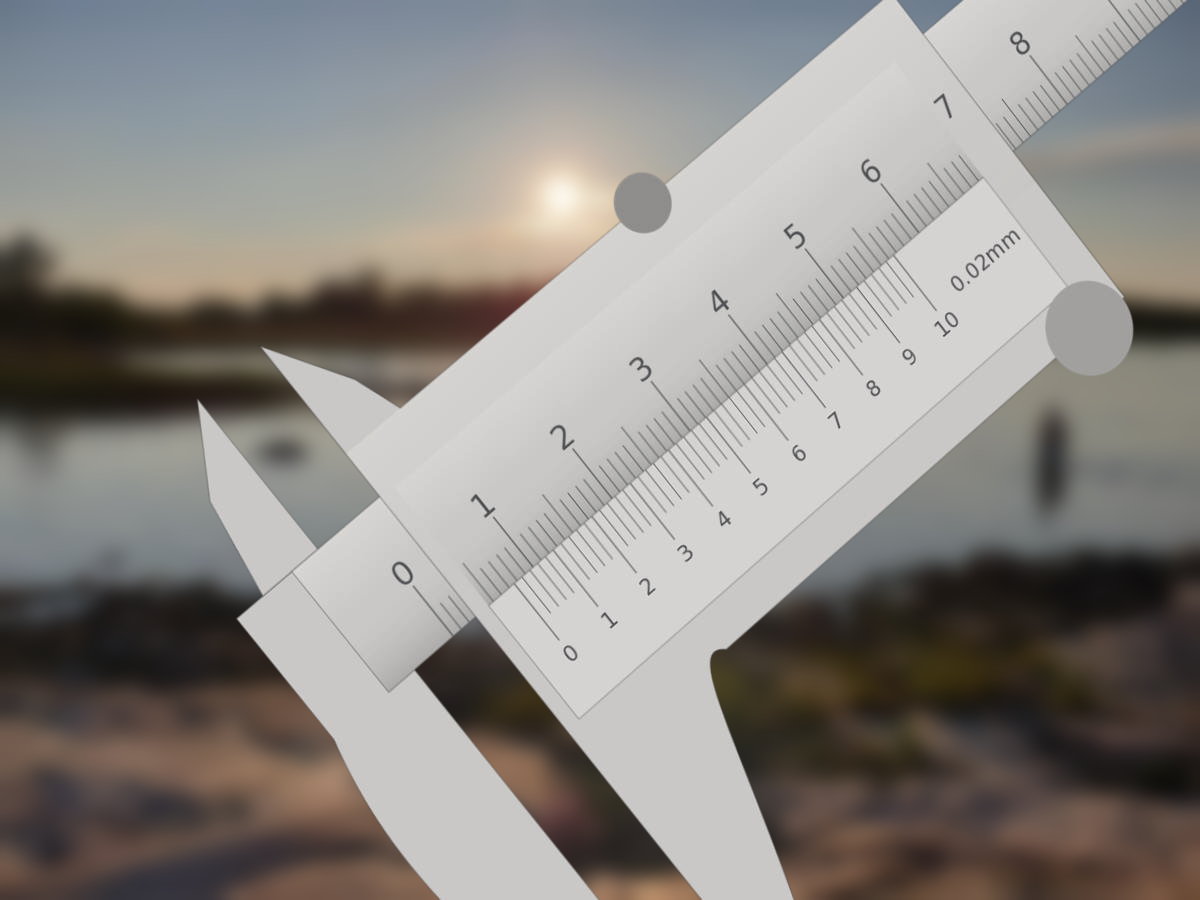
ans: {"value": 7.6, "unit": "mm"}
